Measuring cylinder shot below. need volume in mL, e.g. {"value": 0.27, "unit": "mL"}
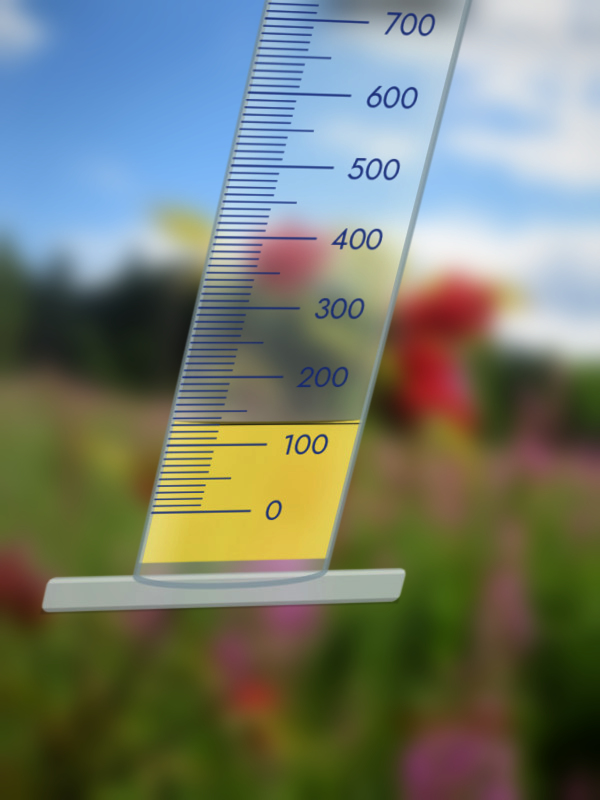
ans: {"value": 130, "unit": "mL"}
